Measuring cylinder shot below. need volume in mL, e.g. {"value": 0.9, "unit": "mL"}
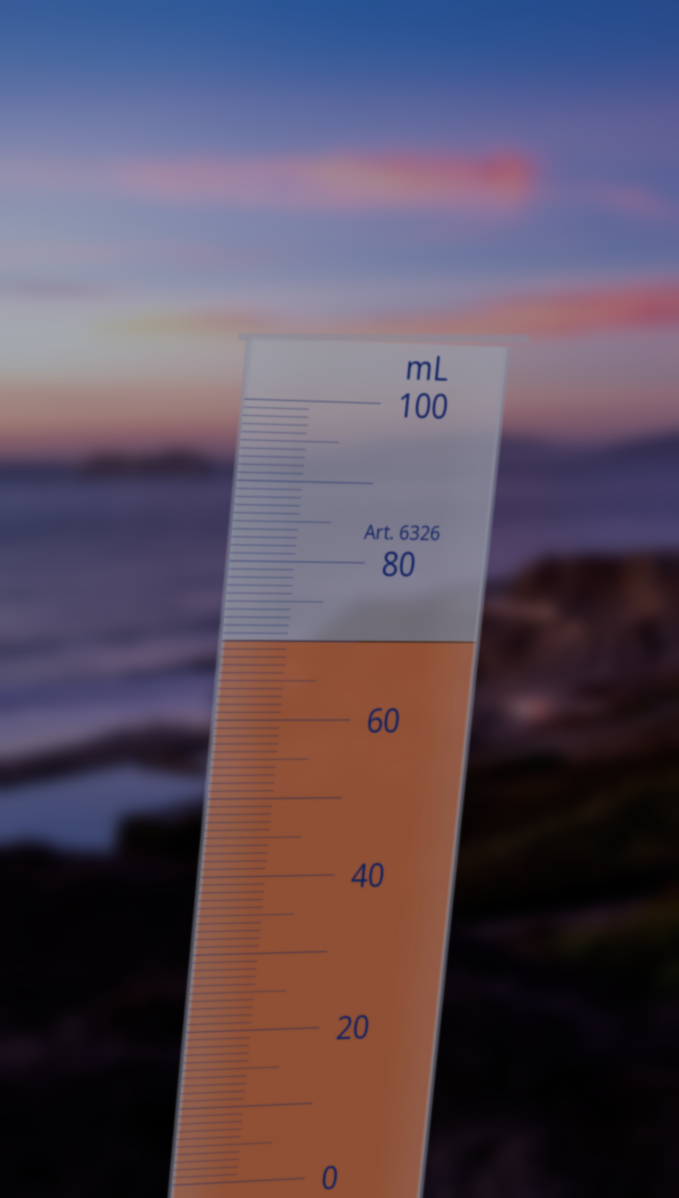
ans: {"value": 70, "unit": "mL"}
